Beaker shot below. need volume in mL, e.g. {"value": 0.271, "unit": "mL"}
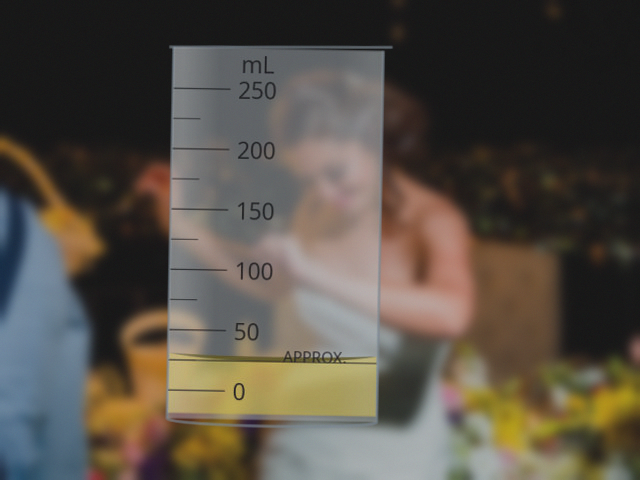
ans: {"value": 25, "unit": "mL"}
